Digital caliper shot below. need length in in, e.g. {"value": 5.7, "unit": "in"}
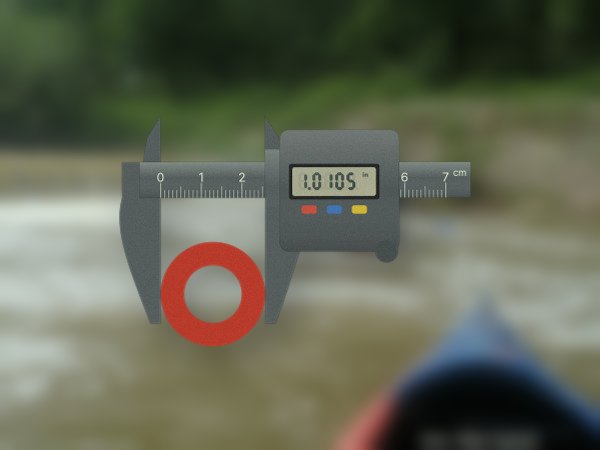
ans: {"value": 1.0105, "unit": "in"}
